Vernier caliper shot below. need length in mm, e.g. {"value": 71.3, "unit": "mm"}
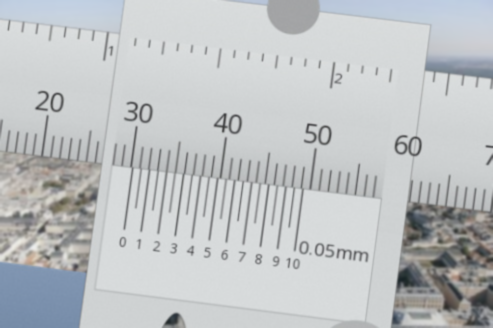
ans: {"value": 30.2, "unit": "mm"}
